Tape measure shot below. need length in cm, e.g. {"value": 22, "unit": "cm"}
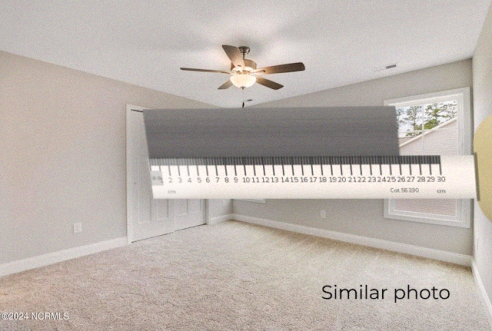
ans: {"value": 26, "unit": "cm"}
